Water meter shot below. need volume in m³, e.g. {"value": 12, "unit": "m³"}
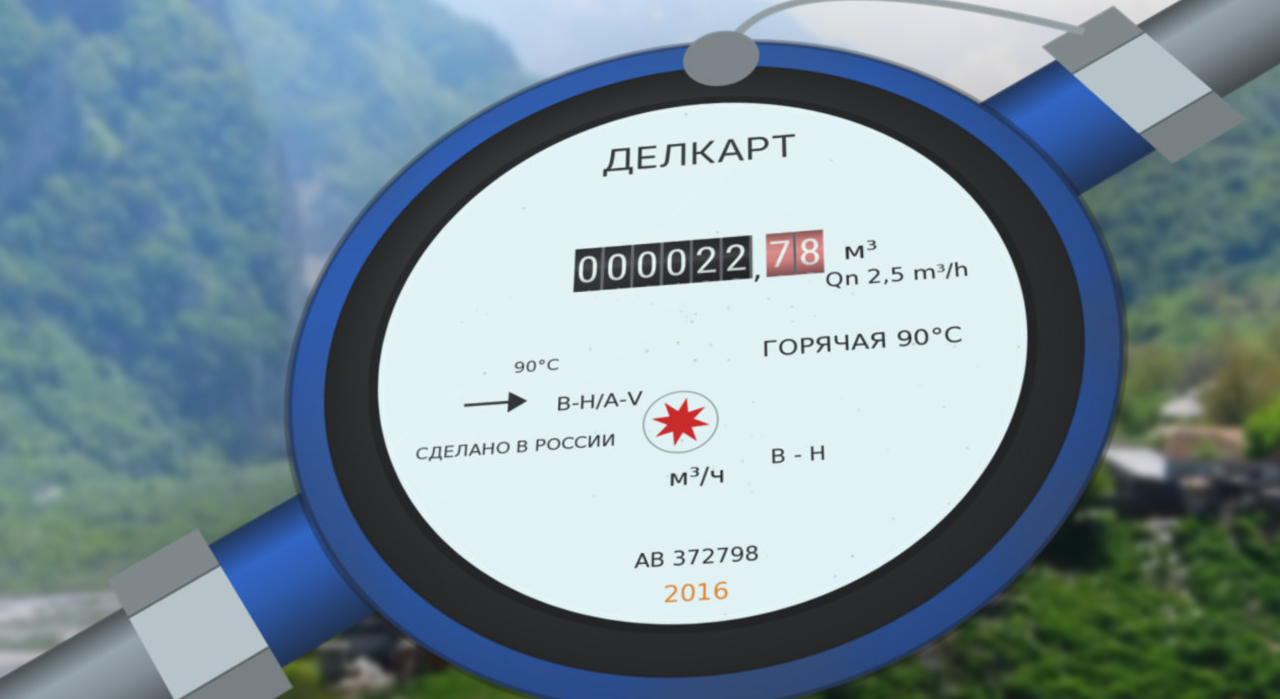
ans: {"value": 22.78, "unit": "m³"}
